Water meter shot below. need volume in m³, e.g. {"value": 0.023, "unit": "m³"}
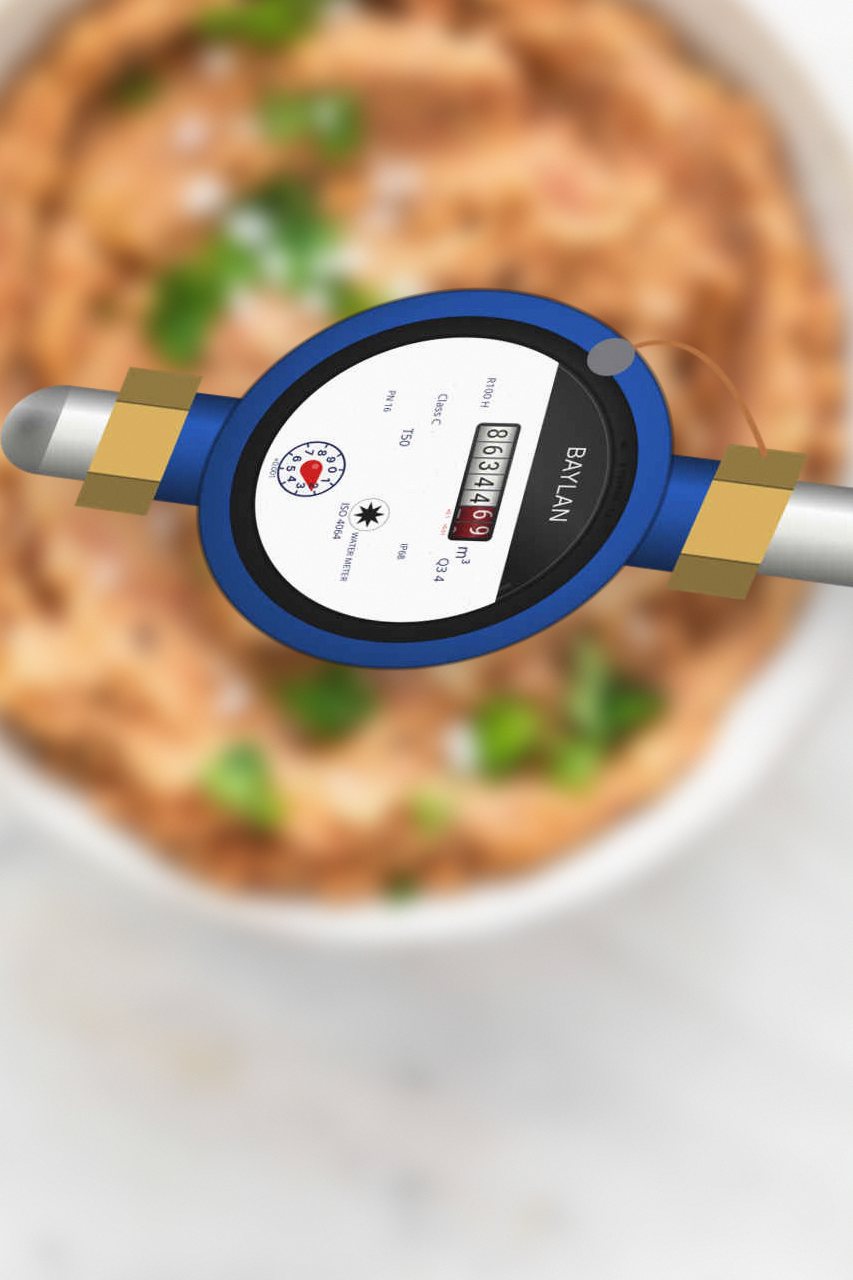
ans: {"value": 86344.692, "unit": "m³"}
